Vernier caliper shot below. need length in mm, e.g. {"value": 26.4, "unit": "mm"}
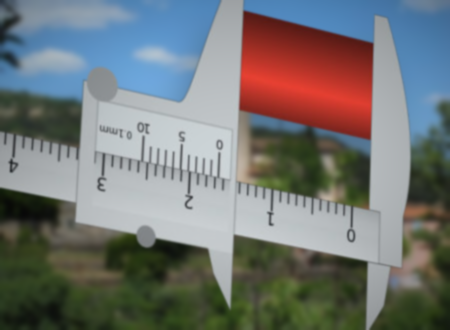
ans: {"value": 16.6, "unit": "mm"}
